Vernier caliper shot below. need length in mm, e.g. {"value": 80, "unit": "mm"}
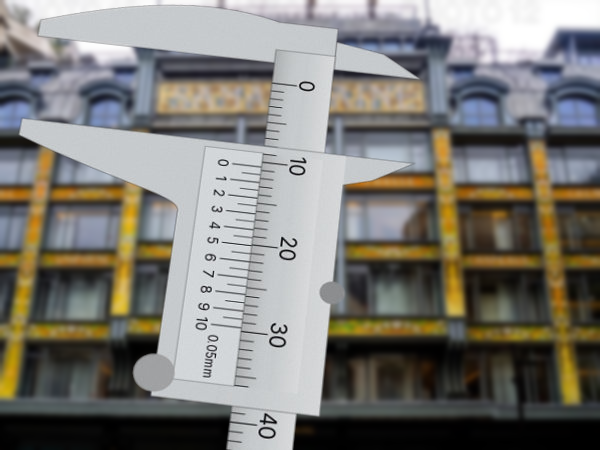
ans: {"value": 10.6, "unit": "mm"}
